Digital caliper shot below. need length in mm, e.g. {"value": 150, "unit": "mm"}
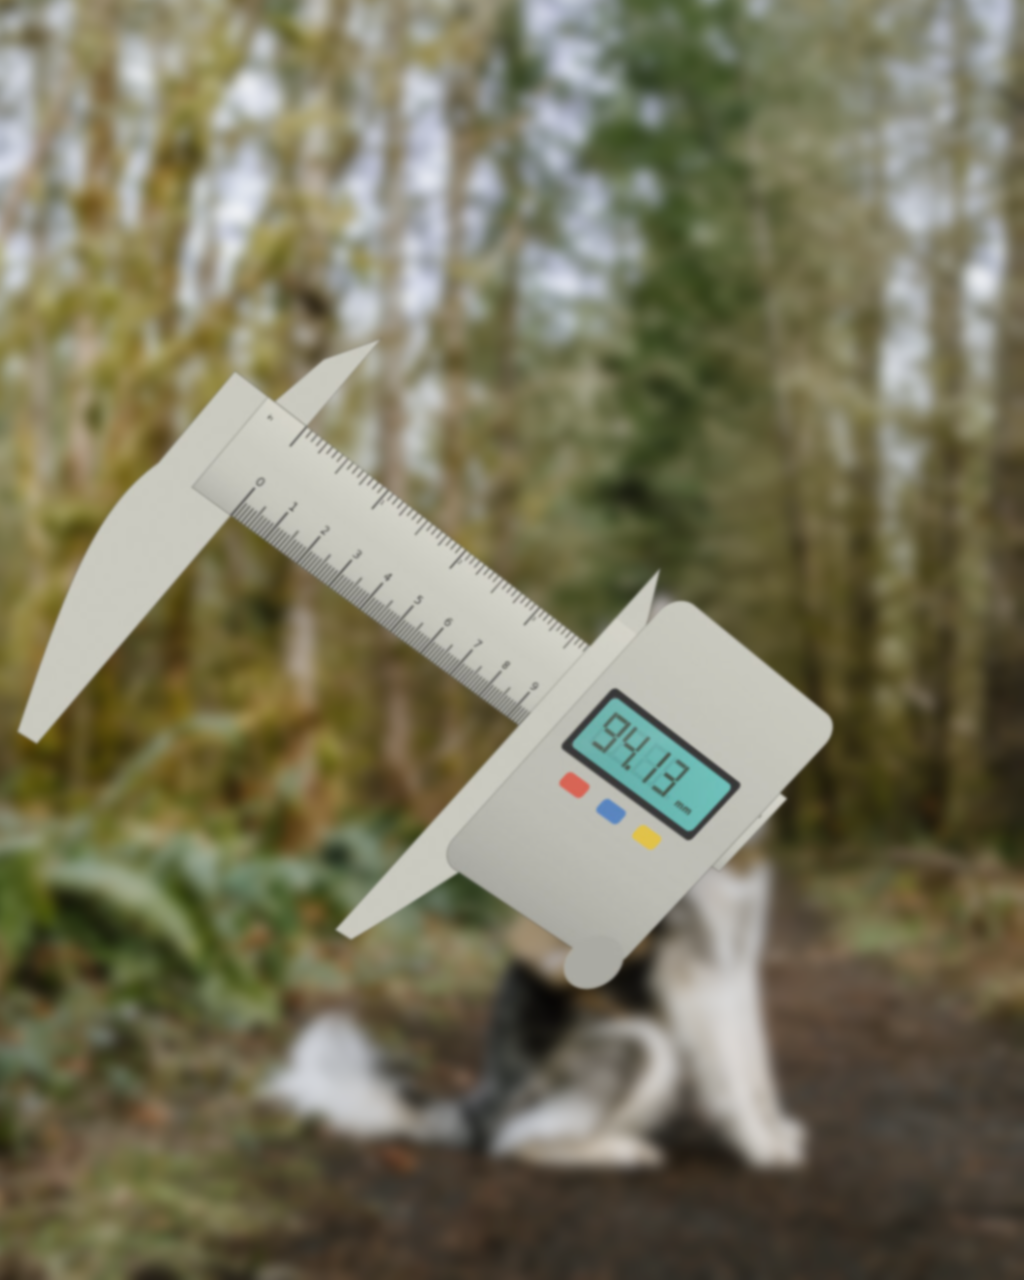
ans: {"value": 94.13, "unit": "mm"}
